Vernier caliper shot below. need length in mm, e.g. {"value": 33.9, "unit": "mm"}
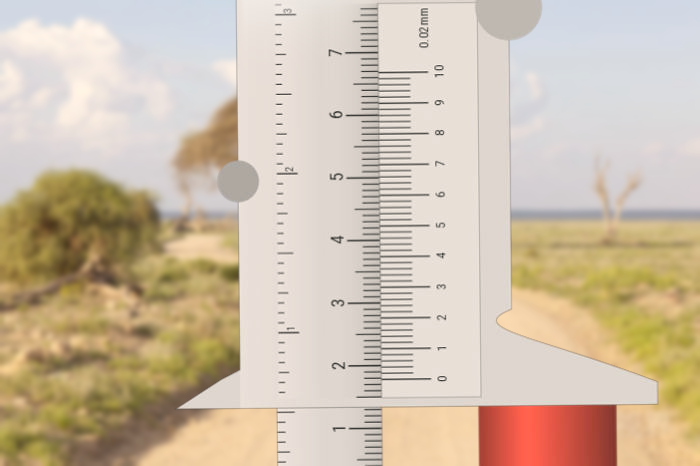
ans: {"value": 17.8, "unit": "mm"}
